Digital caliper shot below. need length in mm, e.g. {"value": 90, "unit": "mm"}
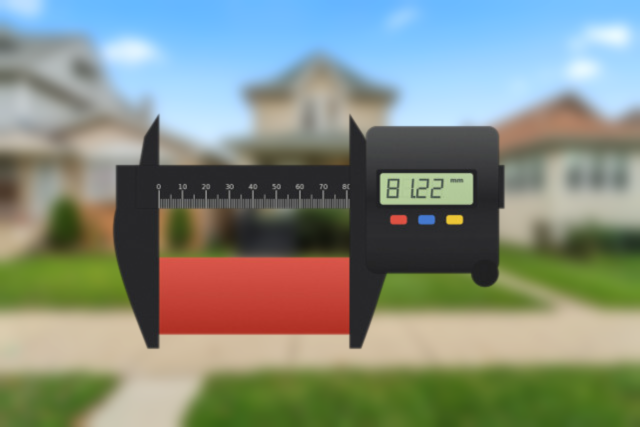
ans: {"value": 81.22, "unit": "mm"}
